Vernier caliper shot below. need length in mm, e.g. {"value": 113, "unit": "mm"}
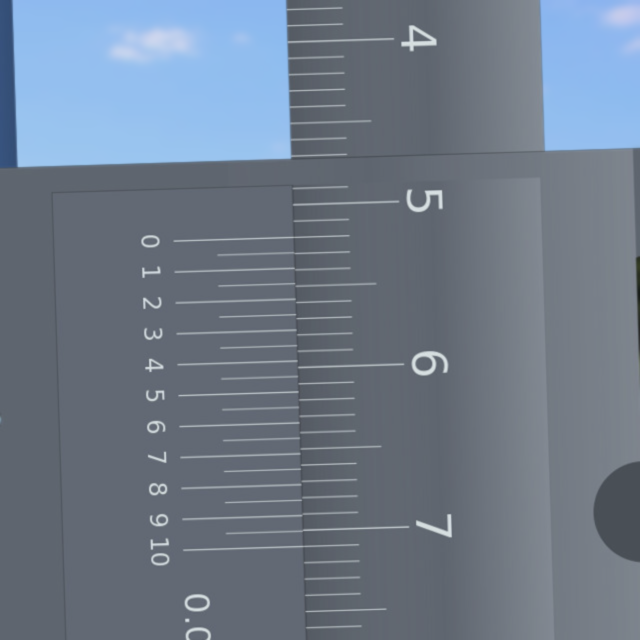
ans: {"value": 52.0, "unit": "mm"}
